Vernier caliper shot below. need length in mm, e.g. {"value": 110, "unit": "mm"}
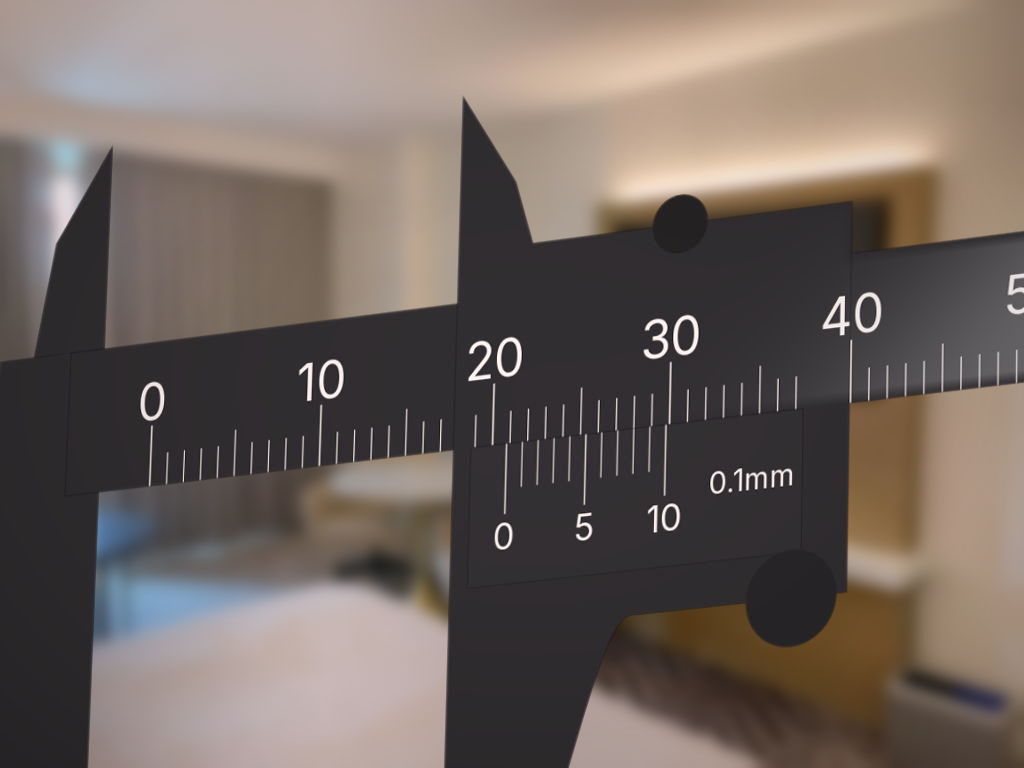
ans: {"value": 20.8, "unit": "mm"}
